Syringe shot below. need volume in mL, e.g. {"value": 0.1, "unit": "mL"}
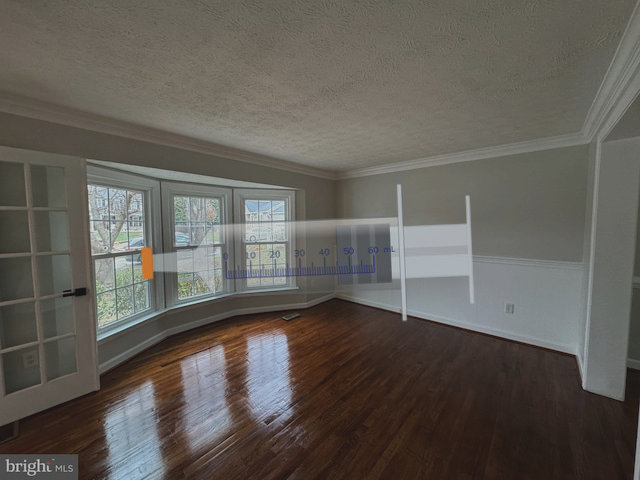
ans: {"value": 45, "unit": "mL"}
